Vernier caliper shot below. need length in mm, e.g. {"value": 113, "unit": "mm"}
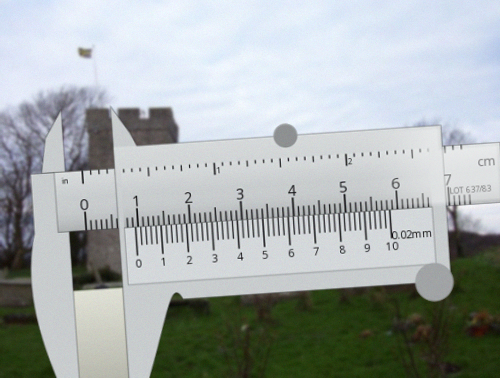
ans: {"value": 9.5, "unit": "mm"}
